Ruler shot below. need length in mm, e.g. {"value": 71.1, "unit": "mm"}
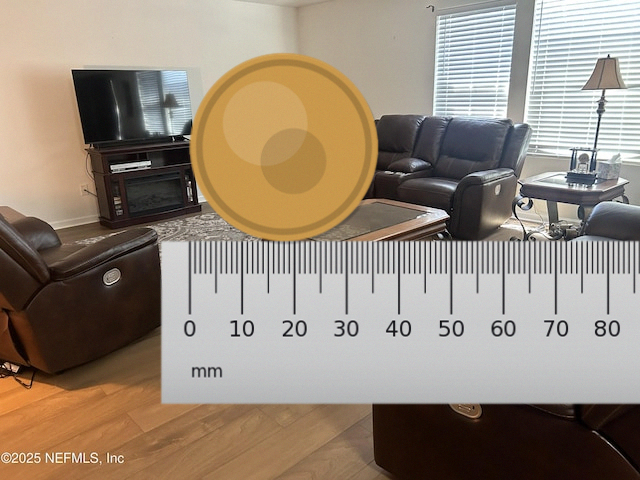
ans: {"value": 36, "unit": "mm"}
